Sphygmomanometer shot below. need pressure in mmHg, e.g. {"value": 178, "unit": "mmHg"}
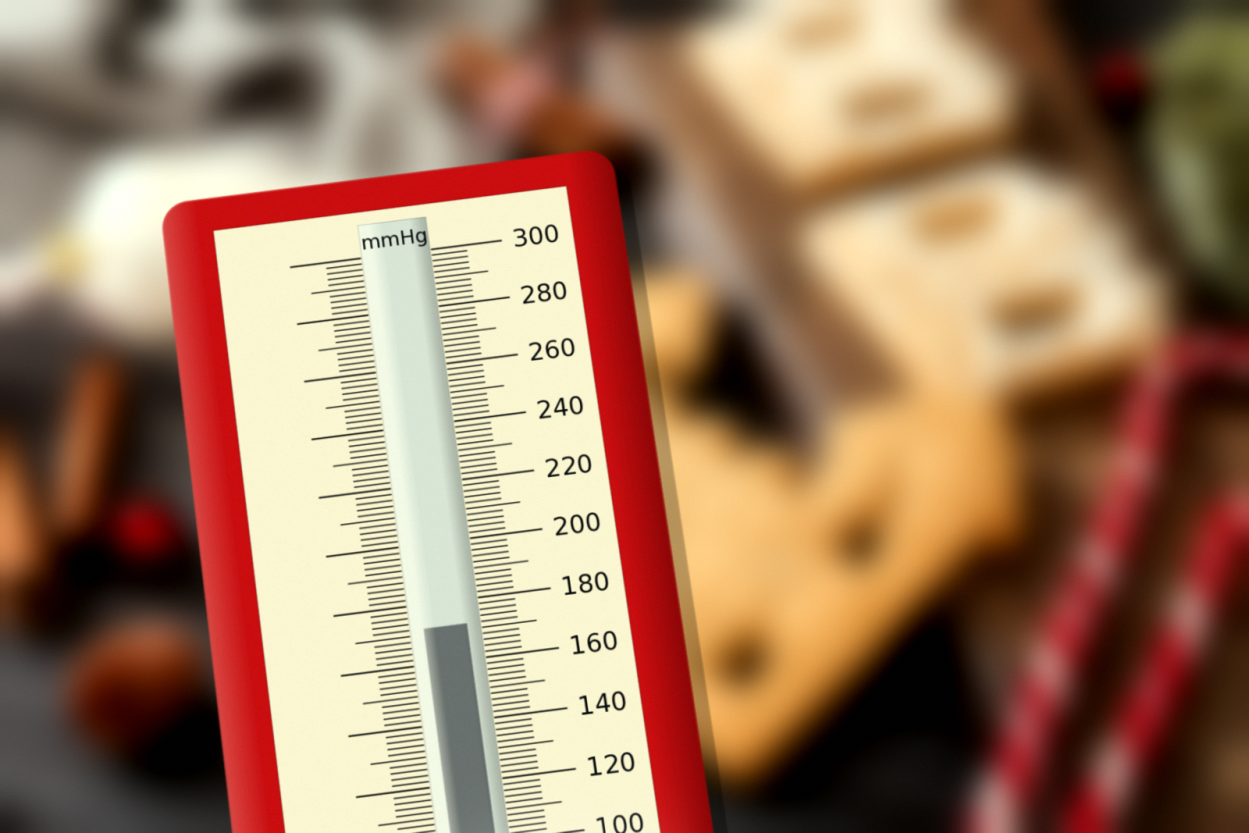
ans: {"value": 172, "unit": "mmHg"}
